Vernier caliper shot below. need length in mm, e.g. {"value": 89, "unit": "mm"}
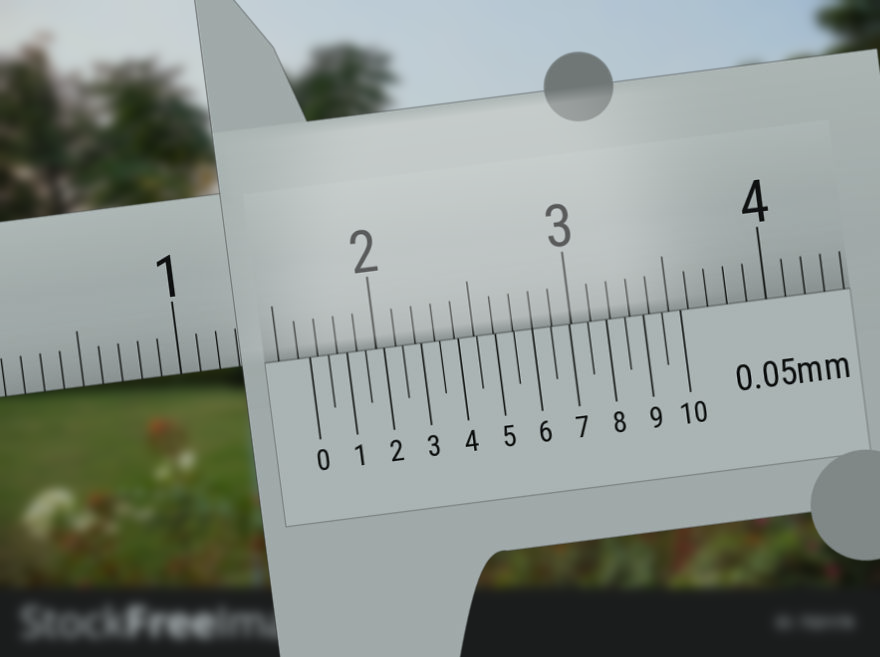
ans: {"value": 16.6, "unit": "mm"}
